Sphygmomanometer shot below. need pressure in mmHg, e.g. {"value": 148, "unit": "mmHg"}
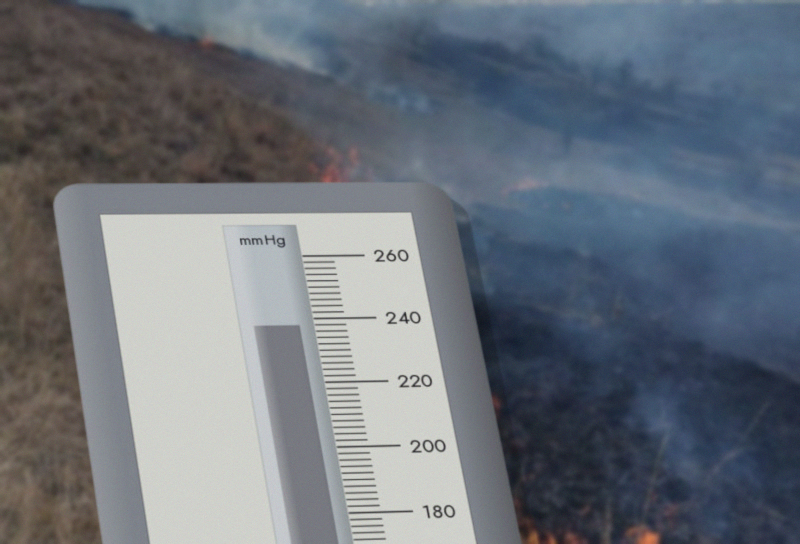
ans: {"value": 238, "unit": "mmHg"}
